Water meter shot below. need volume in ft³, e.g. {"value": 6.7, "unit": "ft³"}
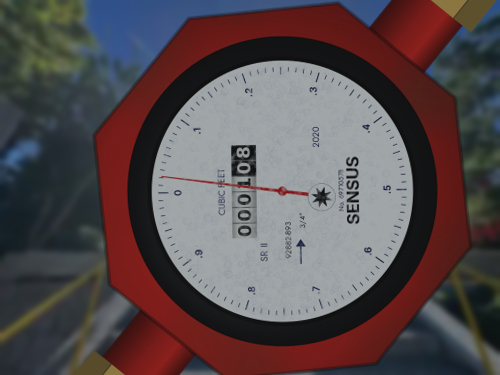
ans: {"value": 108.02, "unit": "ft³"}
